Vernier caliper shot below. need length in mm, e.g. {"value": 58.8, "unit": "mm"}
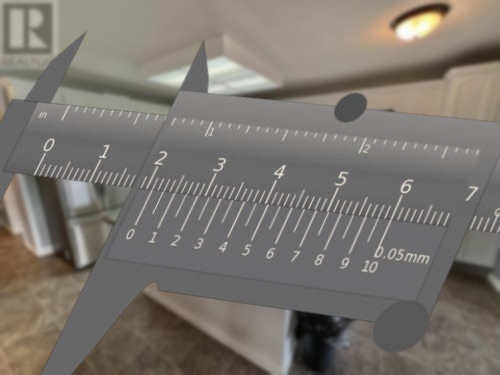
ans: {"value": 21.0, "unit": "mm"}
